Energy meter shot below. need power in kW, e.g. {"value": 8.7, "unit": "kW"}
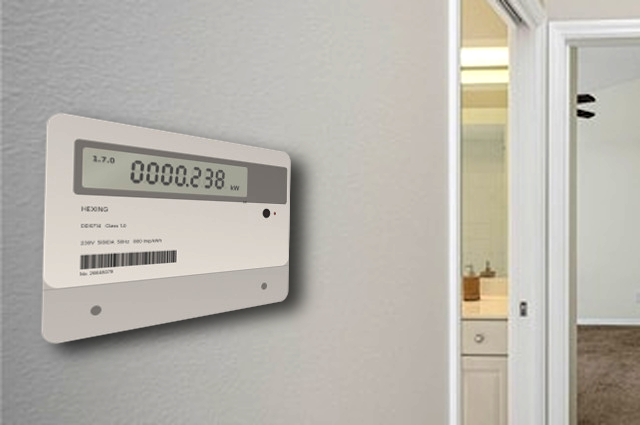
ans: {"value": 0.238, "unit": "kW"}
